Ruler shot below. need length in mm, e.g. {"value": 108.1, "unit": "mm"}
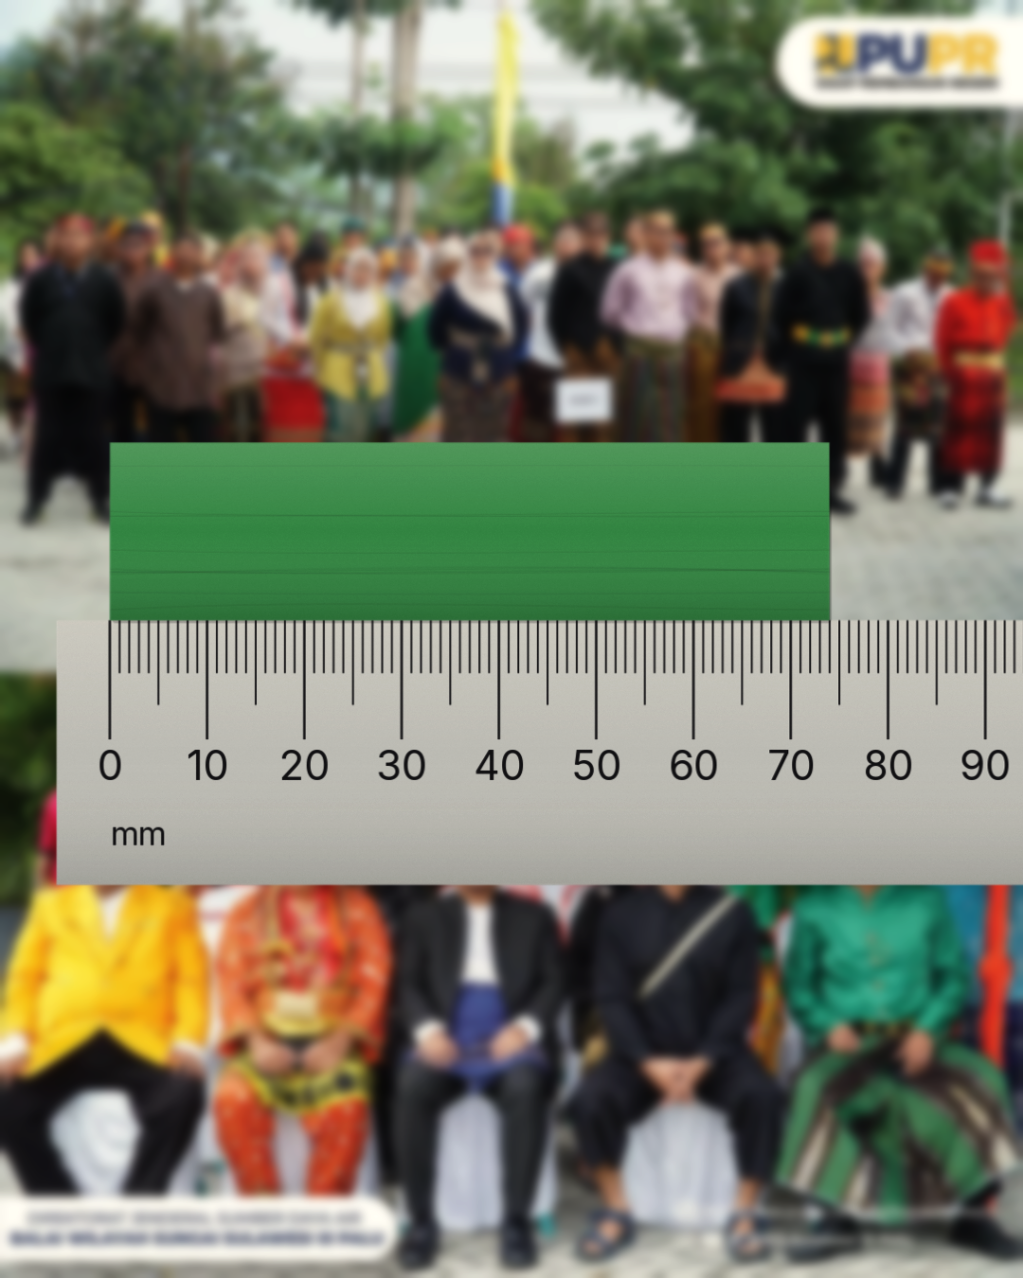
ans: {"value": 74, "unit": "mm"}
